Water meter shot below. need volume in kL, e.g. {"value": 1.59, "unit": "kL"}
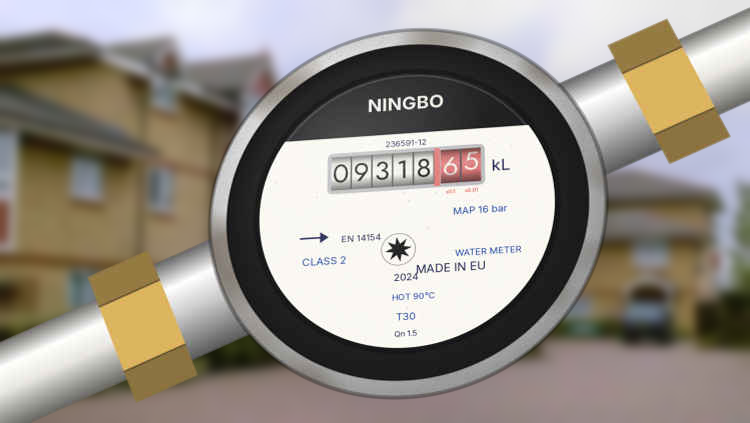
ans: {"value": 9318.65, "unit": "kL"}
